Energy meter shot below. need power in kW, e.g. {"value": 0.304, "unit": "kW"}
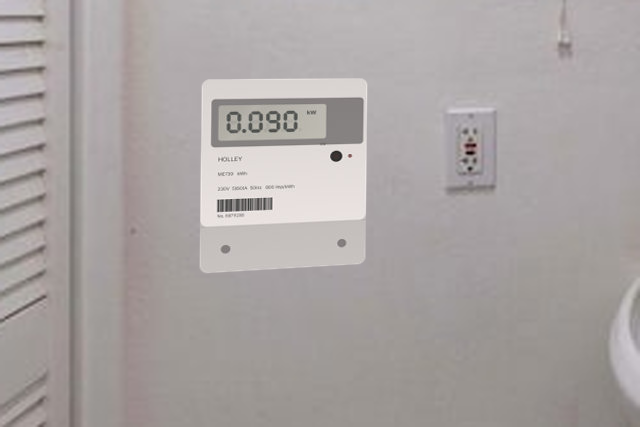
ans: {"value": 0.090, "unit": "kW"}
